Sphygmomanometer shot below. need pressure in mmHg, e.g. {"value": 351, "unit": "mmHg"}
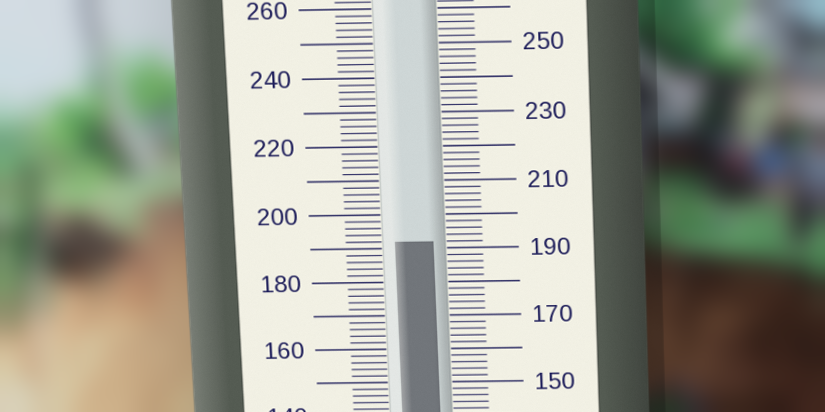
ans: {"value": 192, "unit": "mmHg"}
